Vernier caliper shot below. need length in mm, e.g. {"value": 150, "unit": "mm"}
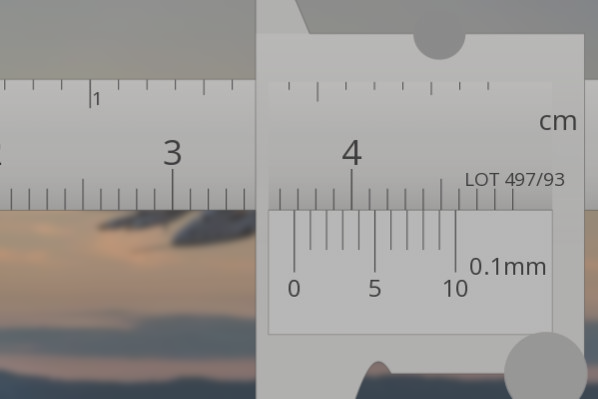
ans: {"value": 36.8, "unit": "mm"}
